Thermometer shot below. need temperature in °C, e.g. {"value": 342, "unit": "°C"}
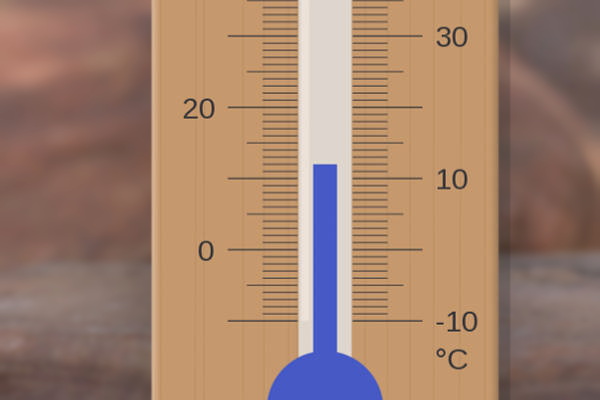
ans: {"value": 12, "unit": "°C"}
